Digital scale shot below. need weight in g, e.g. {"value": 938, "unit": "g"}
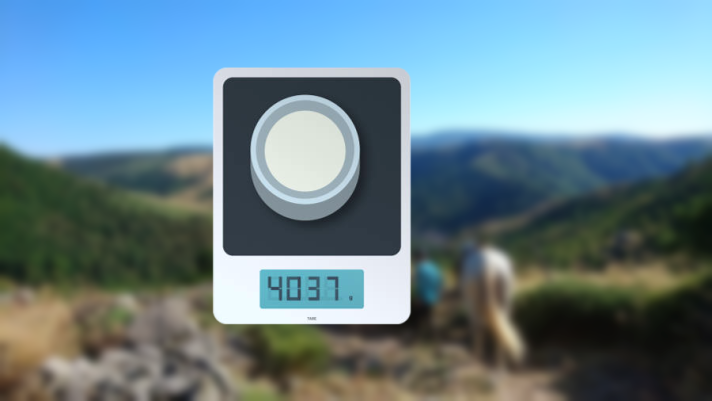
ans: {"value": 4037, "unit": "g"}
